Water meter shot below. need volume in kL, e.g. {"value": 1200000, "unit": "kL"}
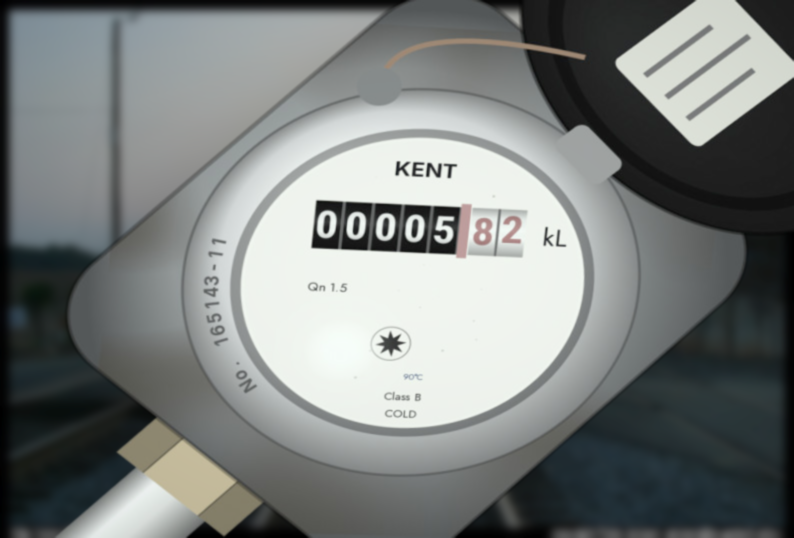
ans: {"value": 5.82, "unit": "kL"}
